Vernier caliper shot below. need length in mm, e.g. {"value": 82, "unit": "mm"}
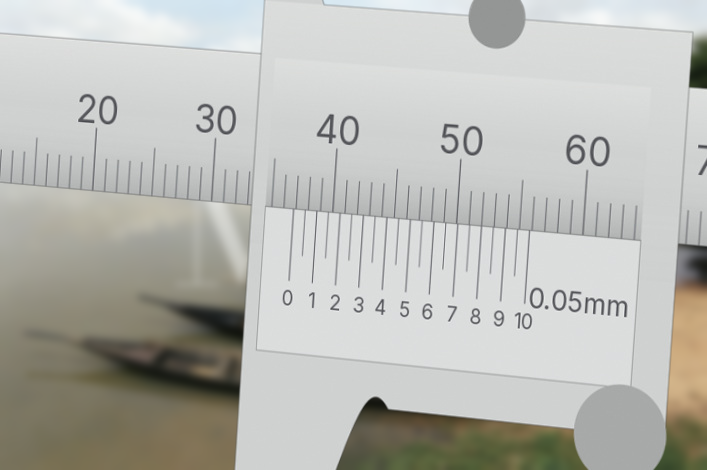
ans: {"value": 36.8, "unit": "mm"}
